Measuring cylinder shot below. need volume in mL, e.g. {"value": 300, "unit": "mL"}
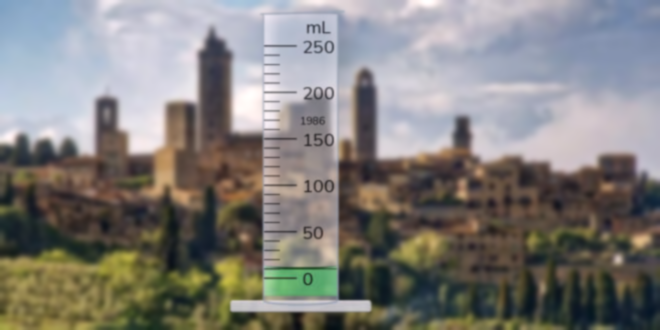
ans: {"value": 10, "unit": "mL"}
